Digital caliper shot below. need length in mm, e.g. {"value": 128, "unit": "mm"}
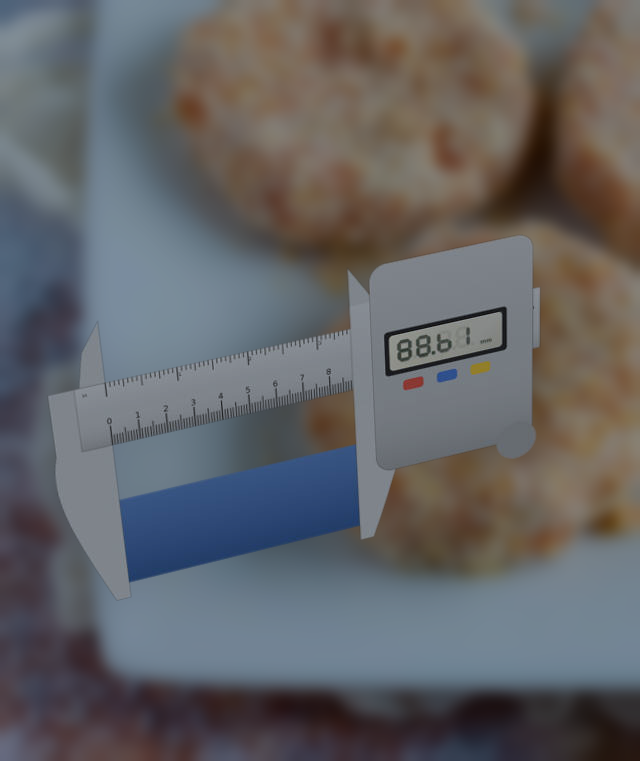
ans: {"value": 88.61, "unit": "mm"}
